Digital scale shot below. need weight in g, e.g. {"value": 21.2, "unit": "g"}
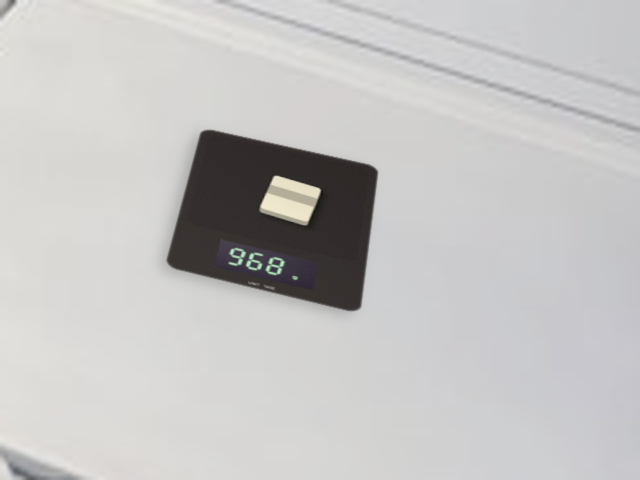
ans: {"value": 968, "unit": "g"}
